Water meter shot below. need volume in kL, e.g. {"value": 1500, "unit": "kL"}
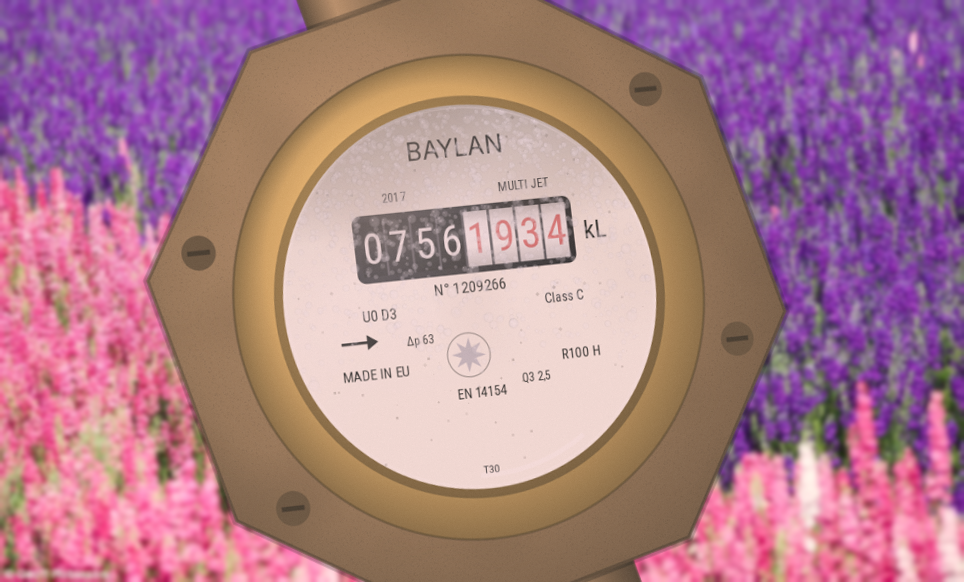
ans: {"value": 756.1934, "unit": "kL"}
